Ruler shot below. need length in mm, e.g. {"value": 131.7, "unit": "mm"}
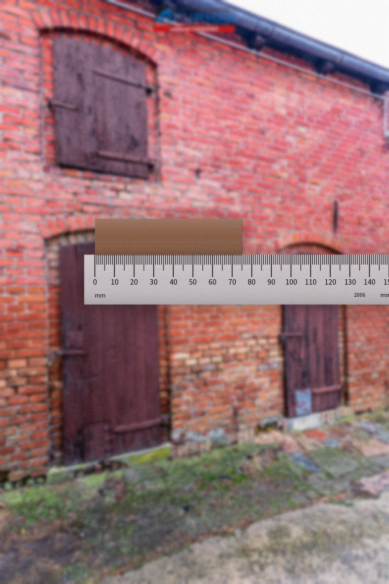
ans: {"value": 75, "unit": "mm"}
